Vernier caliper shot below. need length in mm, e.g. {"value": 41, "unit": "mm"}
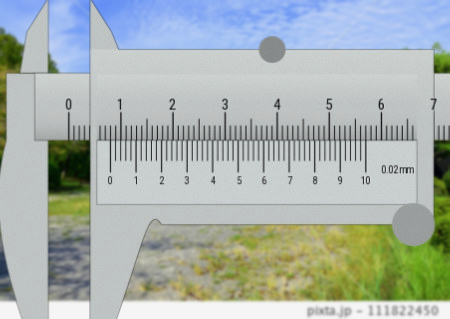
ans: {"value": 8.0, "unit": "mm"}
